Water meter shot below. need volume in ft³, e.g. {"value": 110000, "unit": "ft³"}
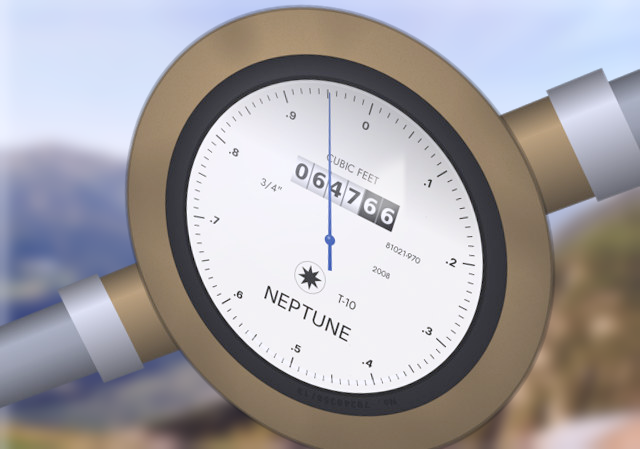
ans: {"value": 64765.95, "unit": "ft³"}
